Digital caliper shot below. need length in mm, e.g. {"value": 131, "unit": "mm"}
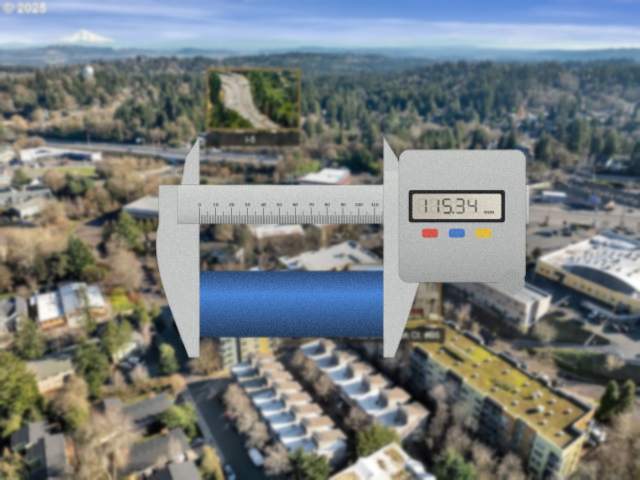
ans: {"value": 115.34, "unit": "mm"}
